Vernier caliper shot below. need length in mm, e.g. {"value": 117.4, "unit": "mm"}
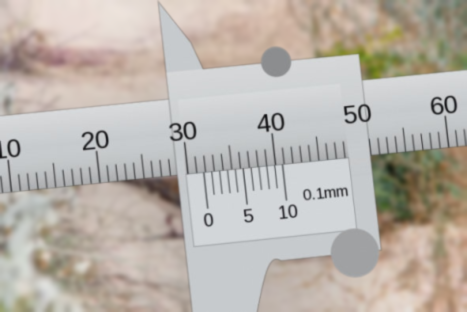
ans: {"value": 31.8, "unit": "mm"}
